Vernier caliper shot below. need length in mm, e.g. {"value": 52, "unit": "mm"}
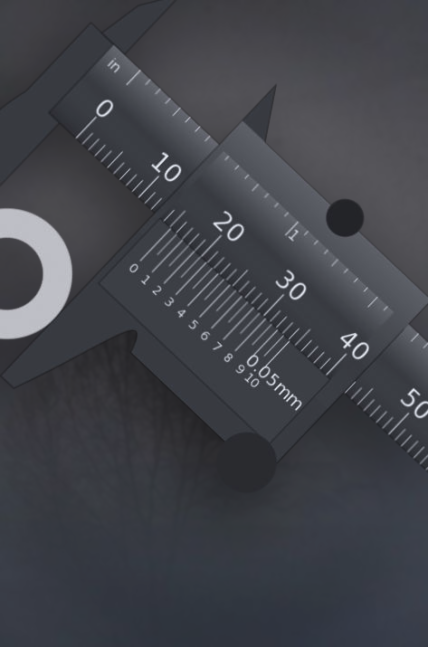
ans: {"value": 15.2, "unit": "mm"}
